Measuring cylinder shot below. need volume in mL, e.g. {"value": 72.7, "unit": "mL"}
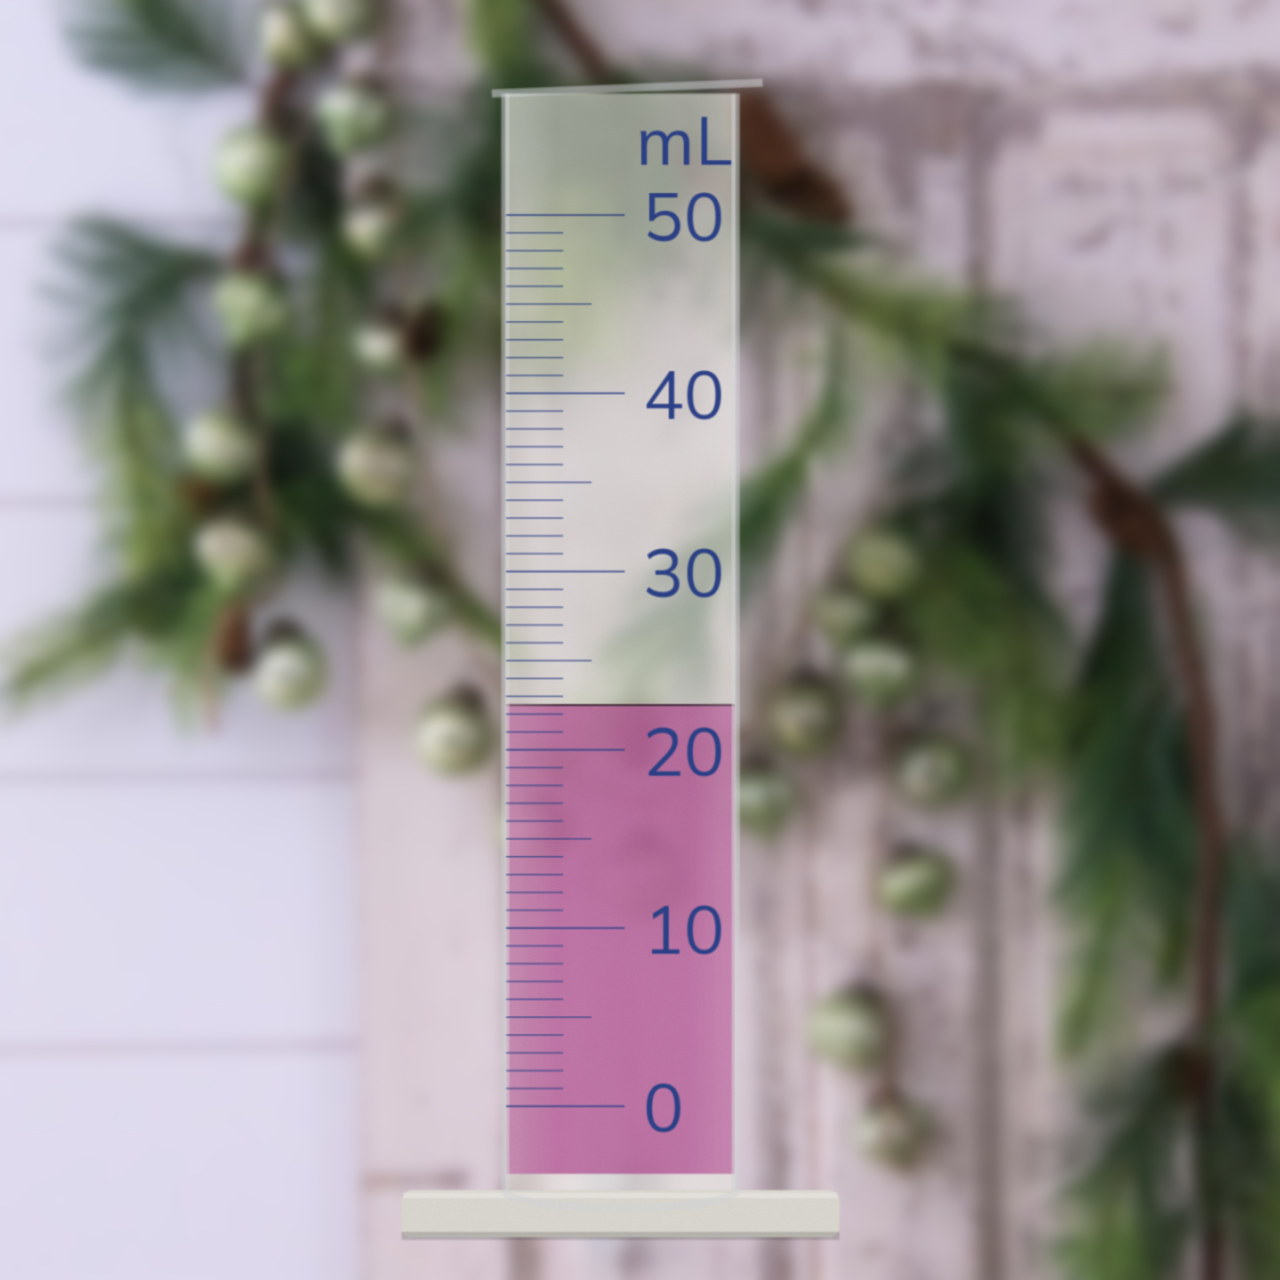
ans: {"value": 22.5, "unit": "mL"}
